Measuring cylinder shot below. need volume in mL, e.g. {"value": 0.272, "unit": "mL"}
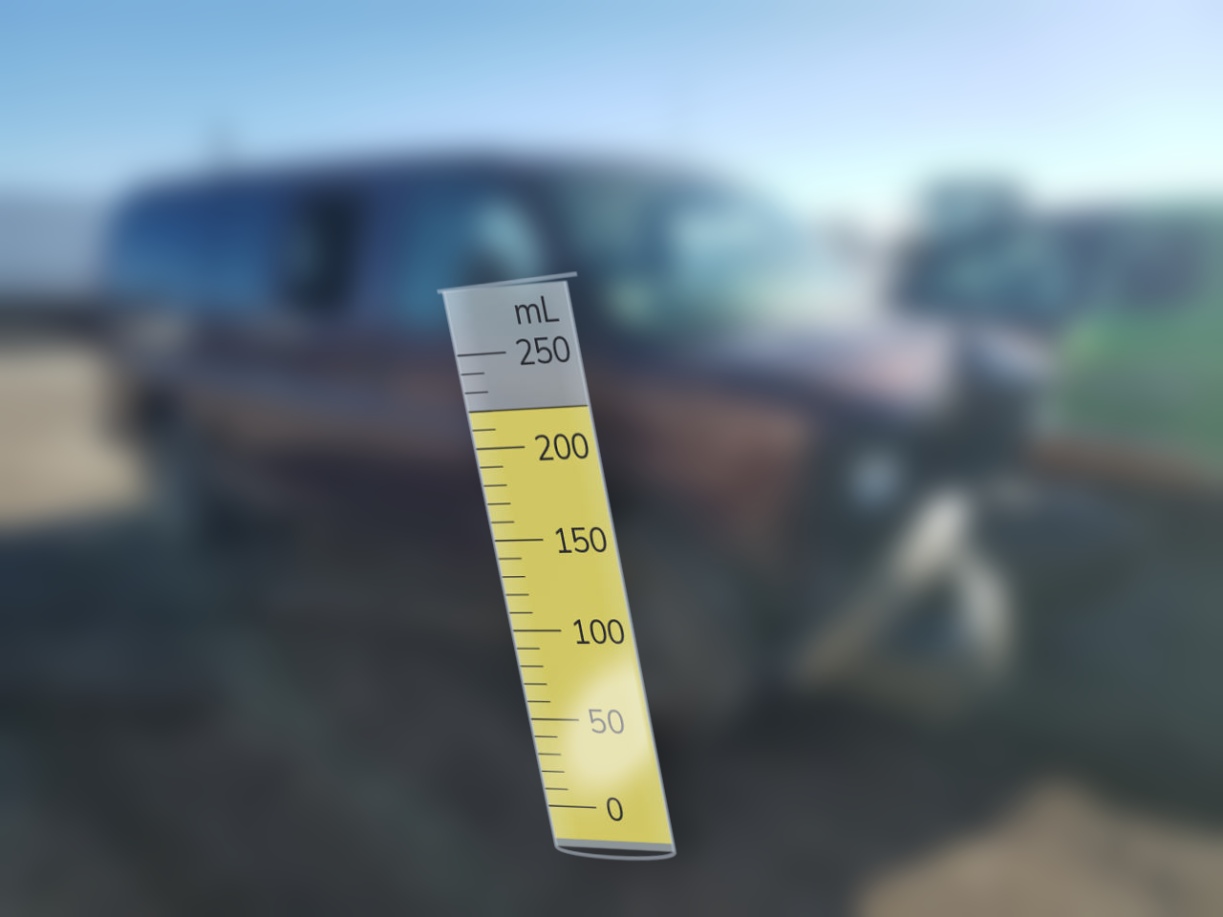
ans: {"value": 220, "unit": "mL"}
